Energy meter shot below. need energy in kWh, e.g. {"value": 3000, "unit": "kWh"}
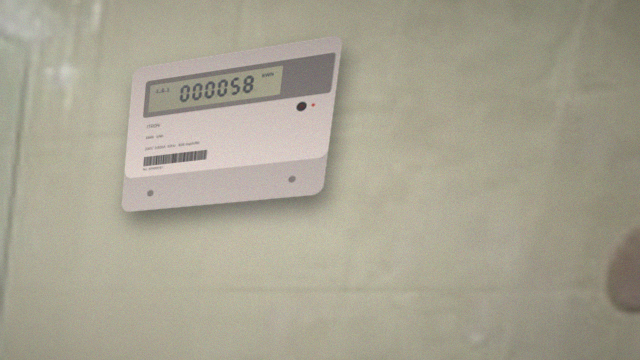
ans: {"value": 58, "unit": "kWh"}
